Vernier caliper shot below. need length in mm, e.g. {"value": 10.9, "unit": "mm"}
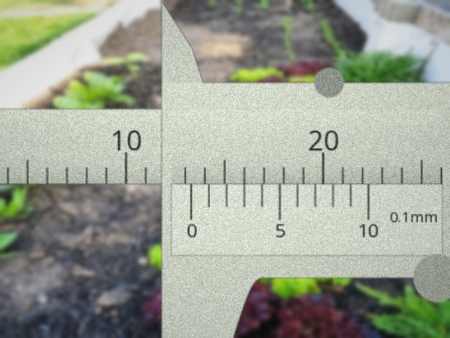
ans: {"value": 13.3, "unit": "mm"}
